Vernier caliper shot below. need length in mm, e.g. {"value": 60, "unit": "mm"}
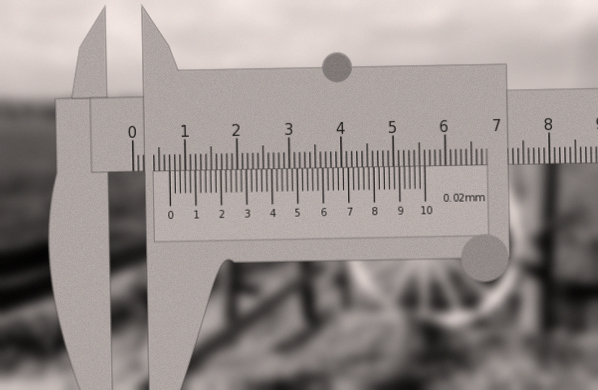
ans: {"value": 7.0, "unit": "mm"}
